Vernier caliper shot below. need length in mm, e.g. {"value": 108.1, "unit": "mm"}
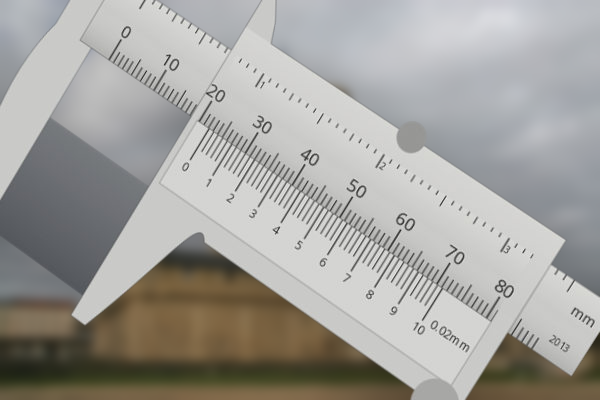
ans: {"value": 22.2, "unit": "mm"}
